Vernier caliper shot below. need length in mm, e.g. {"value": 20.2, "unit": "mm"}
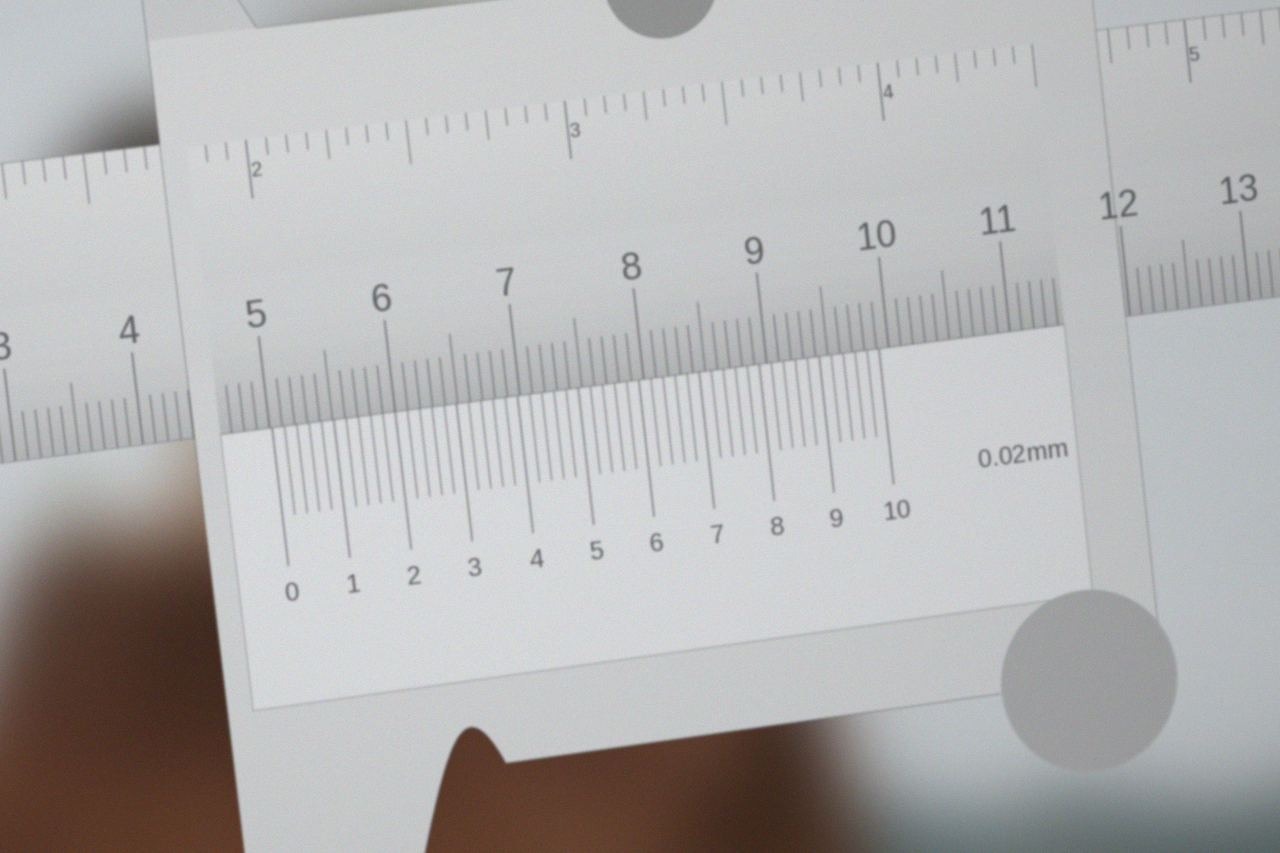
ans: {"value": 50.2, "unit": "mm"}
